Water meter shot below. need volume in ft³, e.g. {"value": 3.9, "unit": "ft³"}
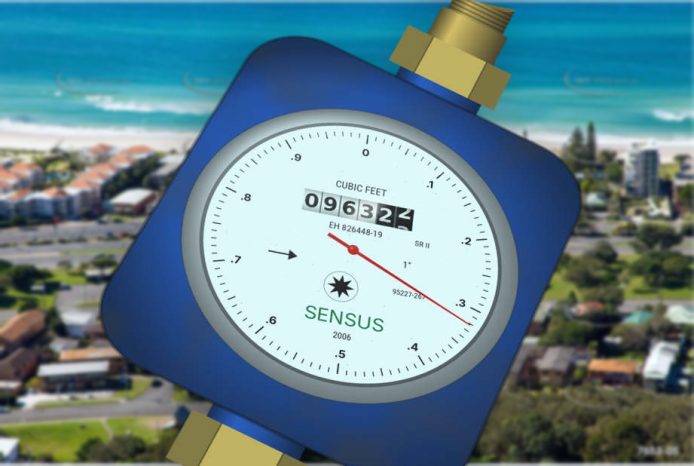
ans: {"value": 96322.32, "unit": "ft³"}
